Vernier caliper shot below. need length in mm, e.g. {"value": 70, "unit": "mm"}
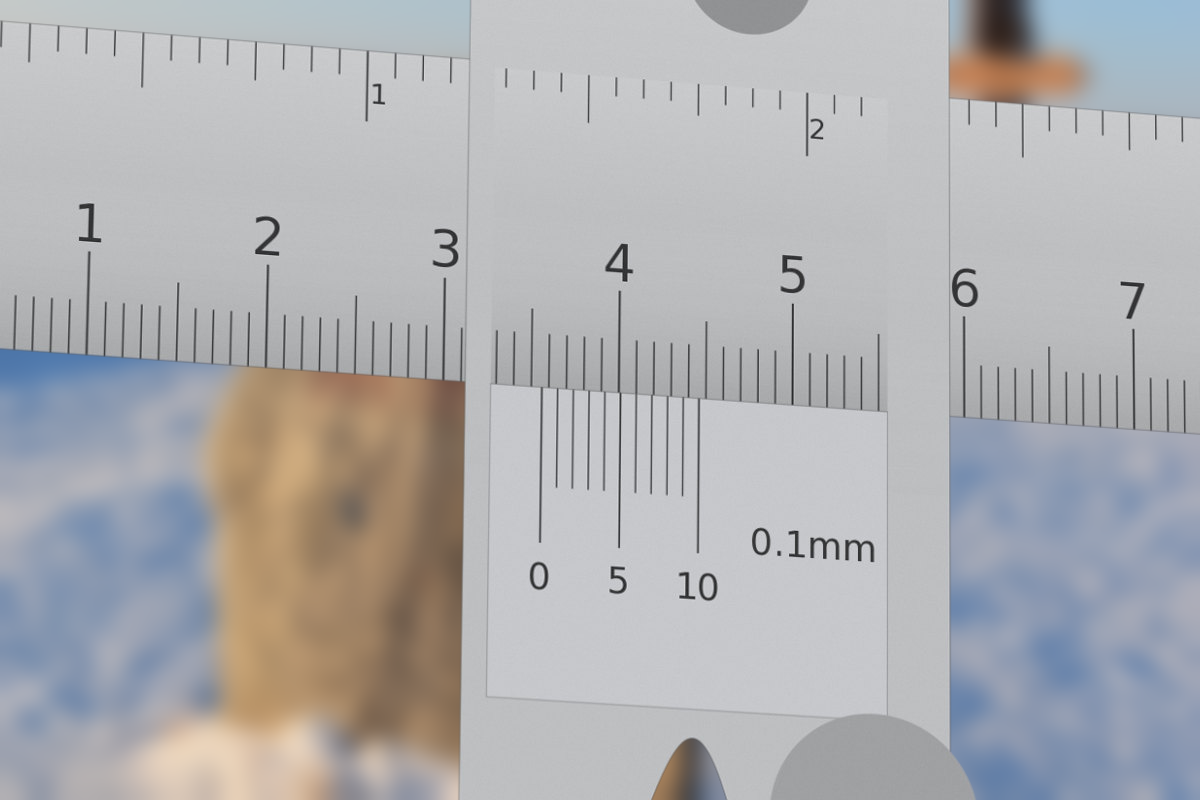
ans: {"value": 35.6, "unit": "mm"}
